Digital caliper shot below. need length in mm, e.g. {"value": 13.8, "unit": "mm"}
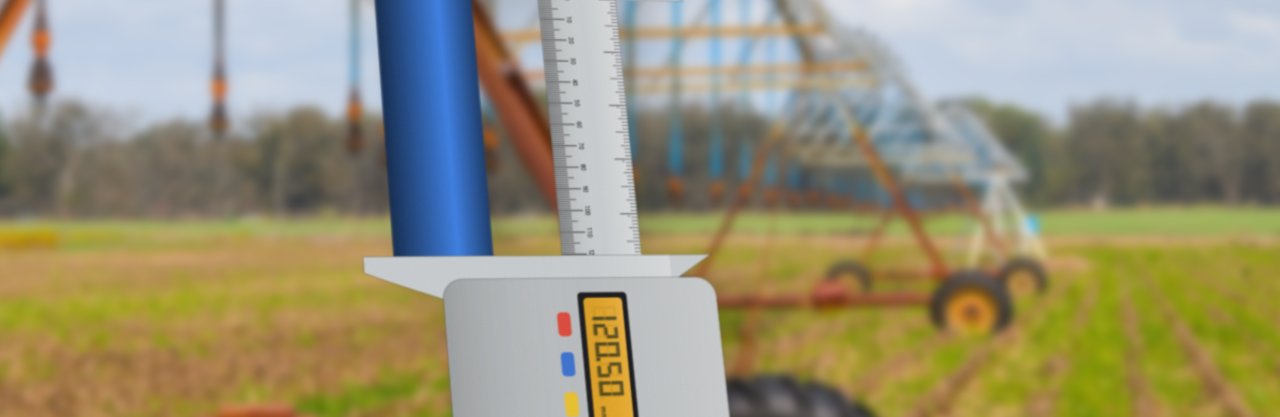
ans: {"value": 120.50, "unit": "mm"}
